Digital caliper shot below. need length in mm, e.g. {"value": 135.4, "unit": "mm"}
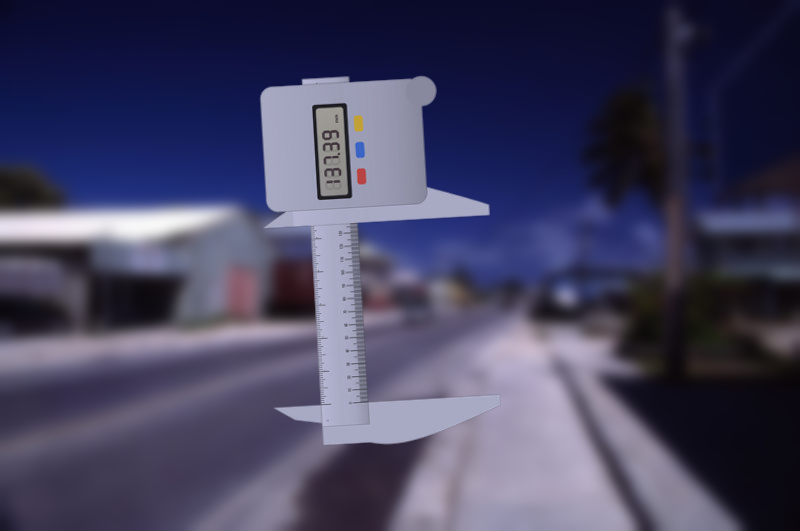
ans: {"value": 137.39, "unit": "mm"}
